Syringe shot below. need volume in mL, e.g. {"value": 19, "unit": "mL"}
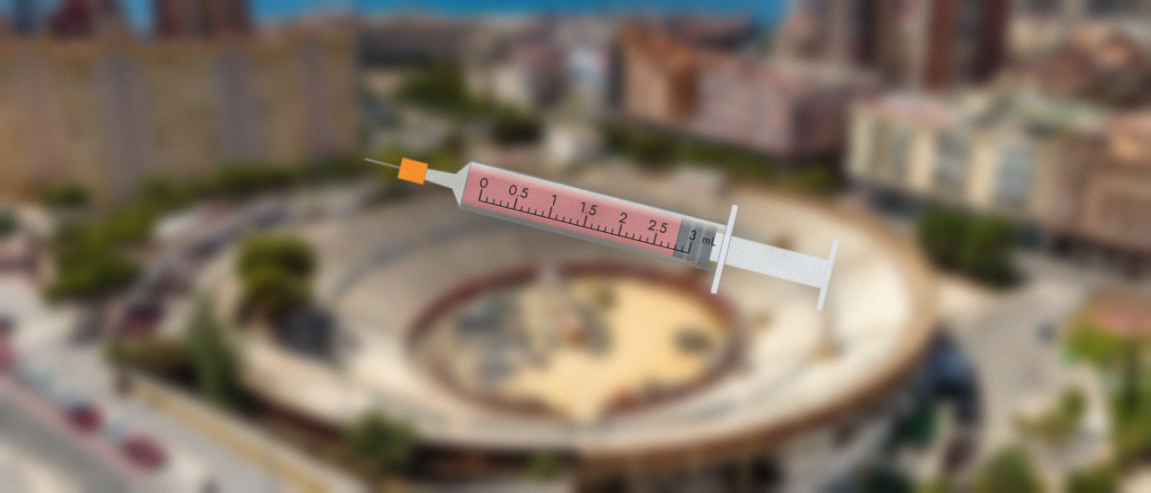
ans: {"value": 2.8, "unit": "mL"}
